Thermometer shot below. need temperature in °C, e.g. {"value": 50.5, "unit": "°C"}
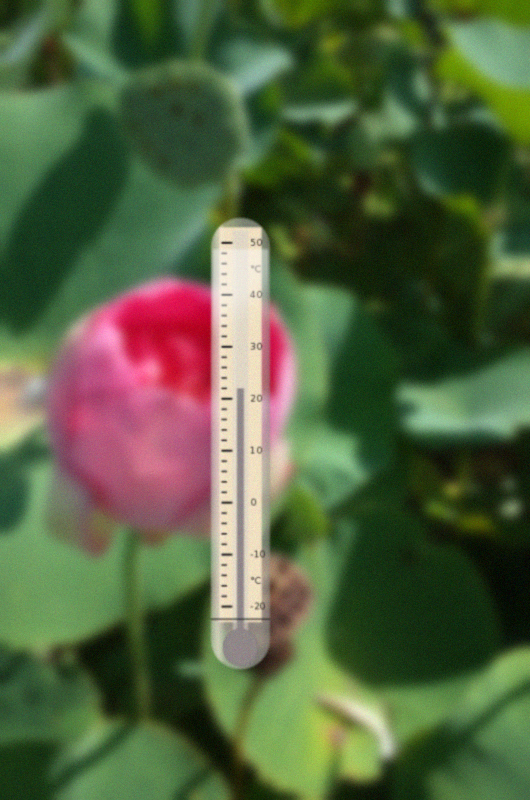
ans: {"value": 22, "unit": "°C"}
